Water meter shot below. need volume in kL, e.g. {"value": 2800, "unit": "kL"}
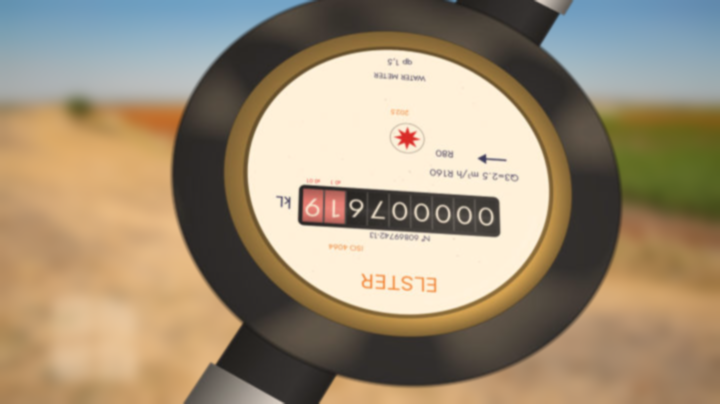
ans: {"value": 76.19, "unit": "kL"}
